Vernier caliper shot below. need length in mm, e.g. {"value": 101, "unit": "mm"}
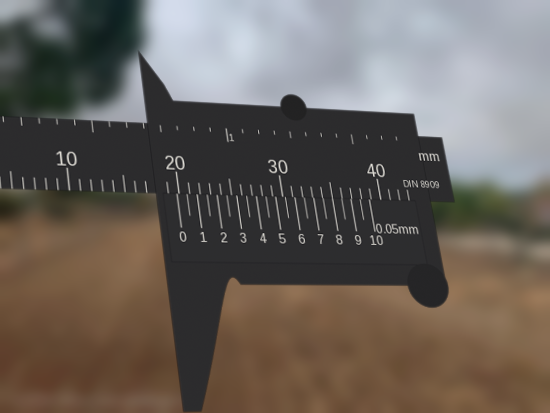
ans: {"value": 19.8, "unit": "mm"}
